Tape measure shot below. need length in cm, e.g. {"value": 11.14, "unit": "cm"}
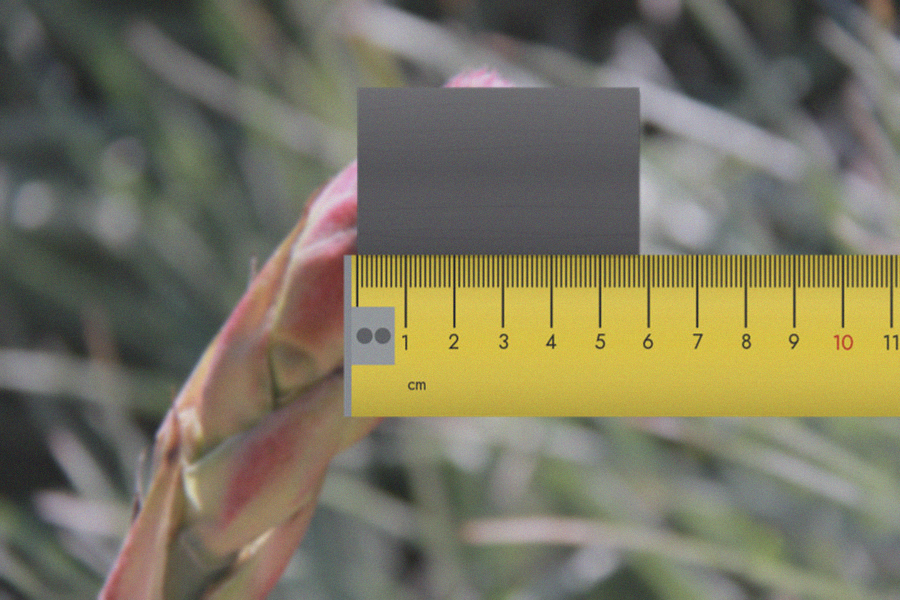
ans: {"value": 5.8, "unit": "cm"}
